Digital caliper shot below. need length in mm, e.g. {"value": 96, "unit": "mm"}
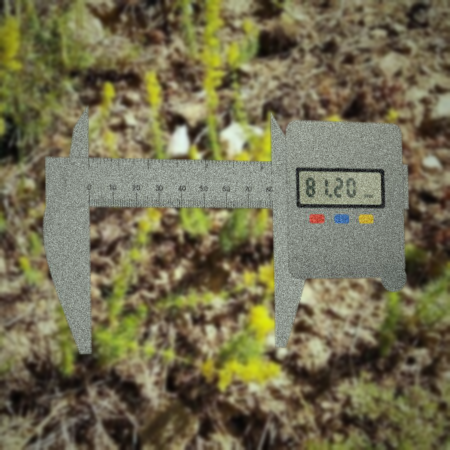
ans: {"value": 81.20, "unit": "mm"}
